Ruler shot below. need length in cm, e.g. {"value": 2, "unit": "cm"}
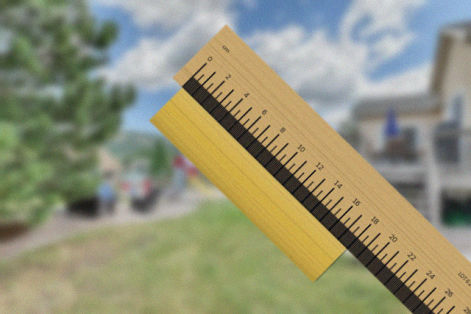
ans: {"value": 18, "unit": "cm"}
